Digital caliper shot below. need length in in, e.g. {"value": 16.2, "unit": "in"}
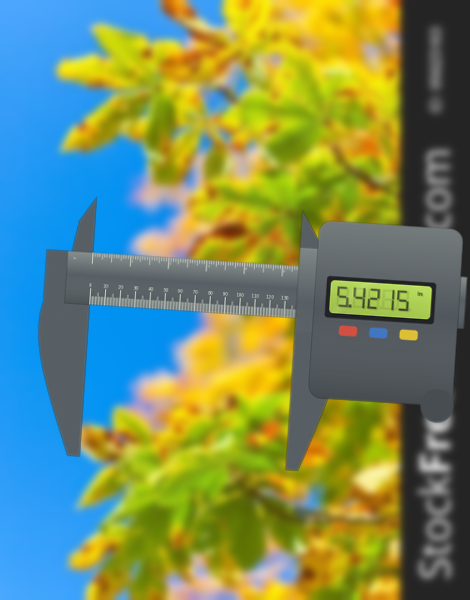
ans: {"value": 5.4215, "unit": "in"}
